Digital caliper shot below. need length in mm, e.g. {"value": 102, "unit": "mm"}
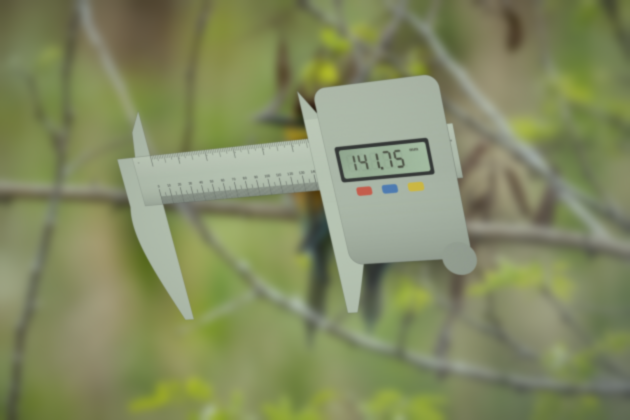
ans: {"value": 141.75, "unit": "mm"}
